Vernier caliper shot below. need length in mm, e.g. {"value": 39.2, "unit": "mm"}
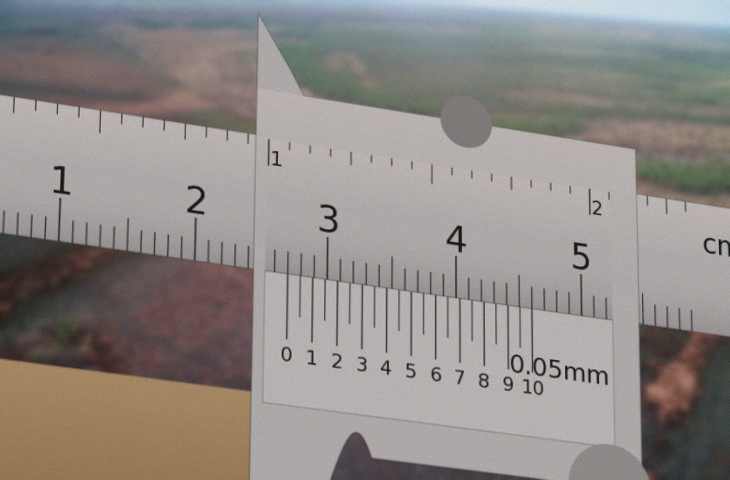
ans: {"value": 27.0, "unit": "mm"}
